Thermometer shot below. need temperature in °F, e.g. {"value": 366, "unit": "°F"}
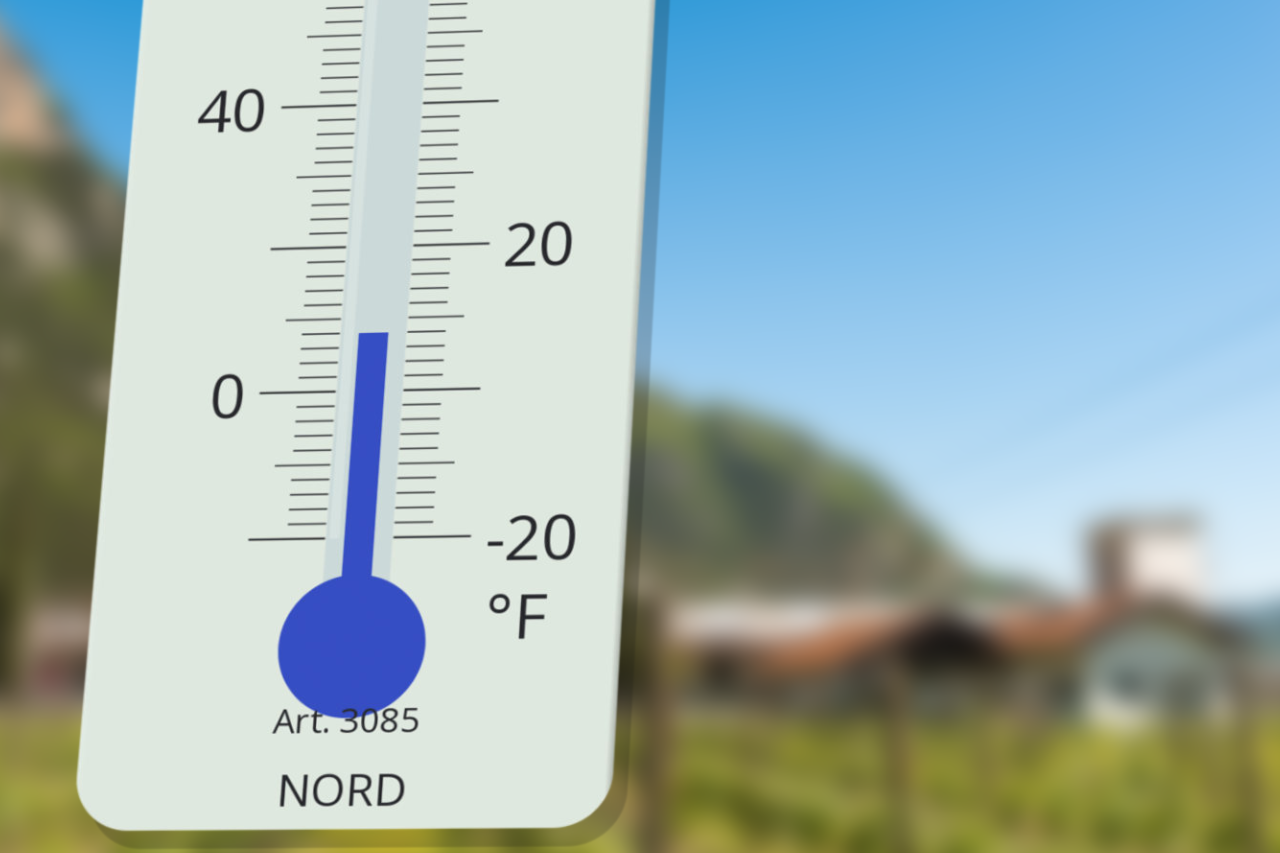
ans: {"value": 8, "unit": "°F"}
